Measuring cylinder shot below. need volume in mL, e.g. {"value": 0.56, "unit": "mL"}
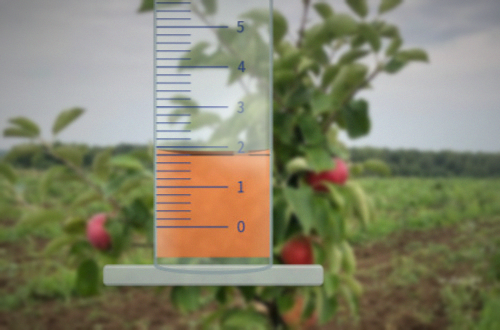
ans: {"value": 1.8, "unit": "mL"}
